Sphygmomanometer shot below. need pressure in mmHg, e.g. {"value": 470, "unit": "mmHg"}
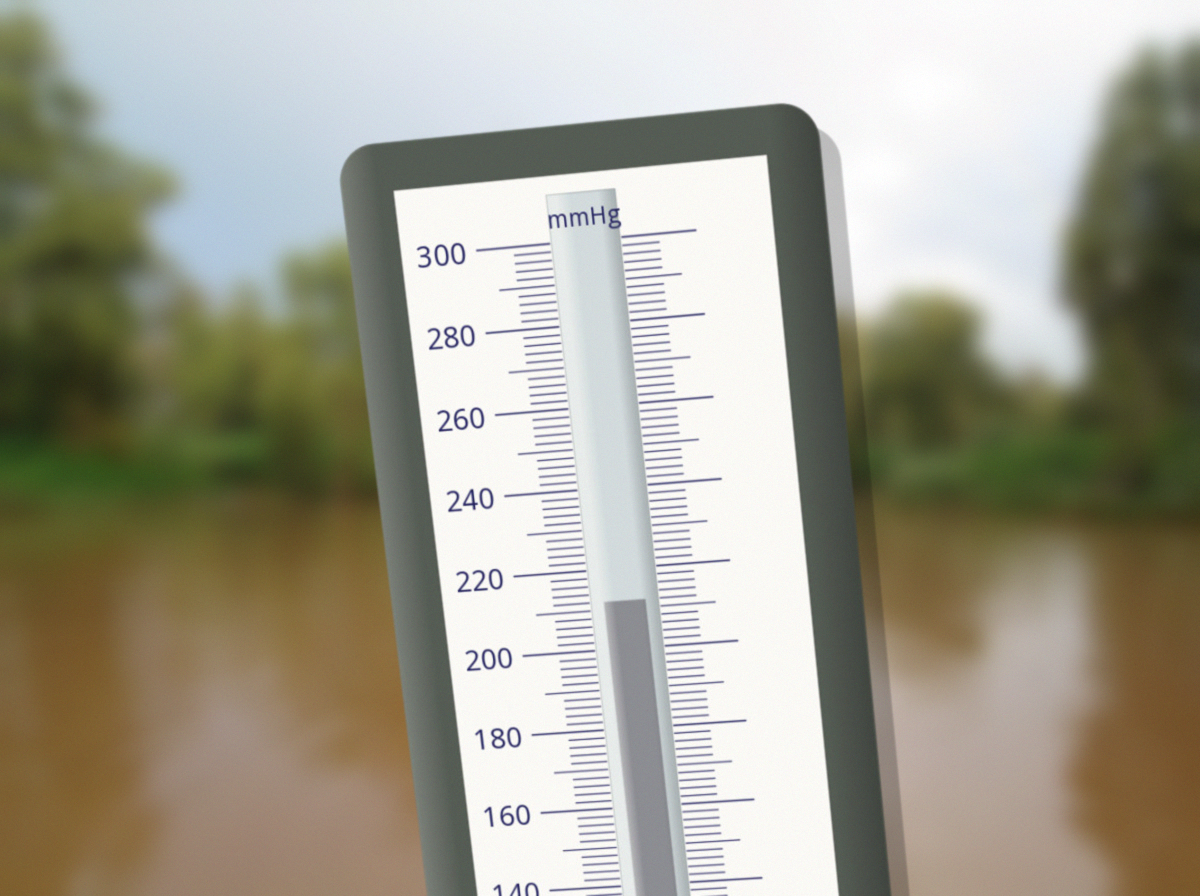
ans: {"value": 212, "unit": "mmHg"}
